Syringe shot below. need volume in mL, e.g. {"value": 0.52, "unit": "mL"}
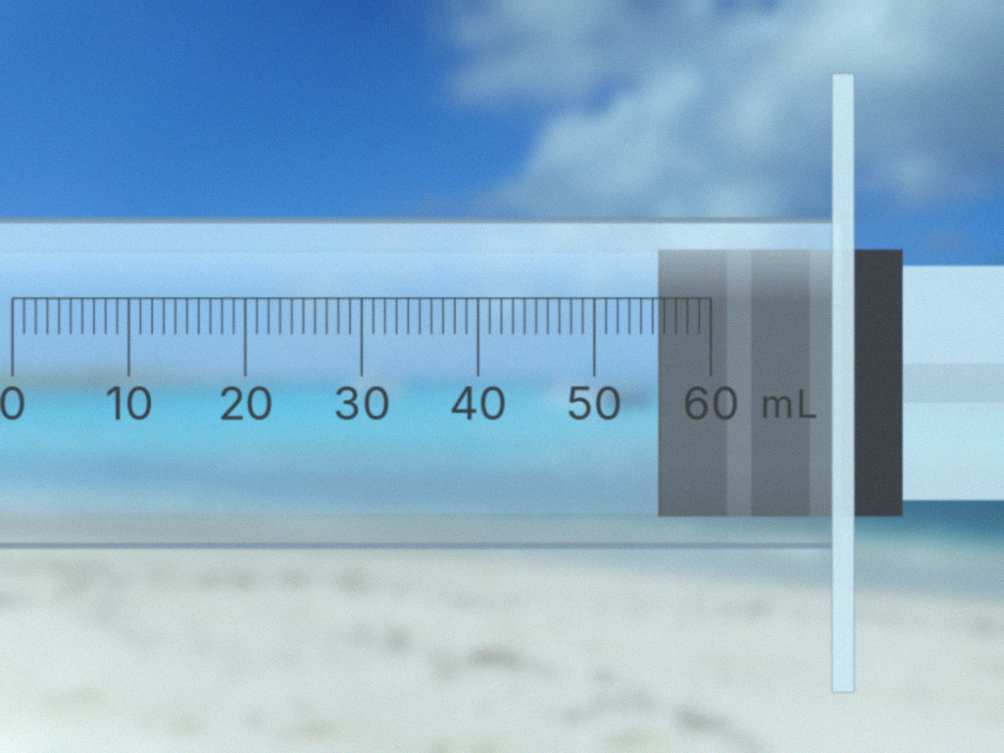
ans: {"value": 55.5, "unit": "mL"}
